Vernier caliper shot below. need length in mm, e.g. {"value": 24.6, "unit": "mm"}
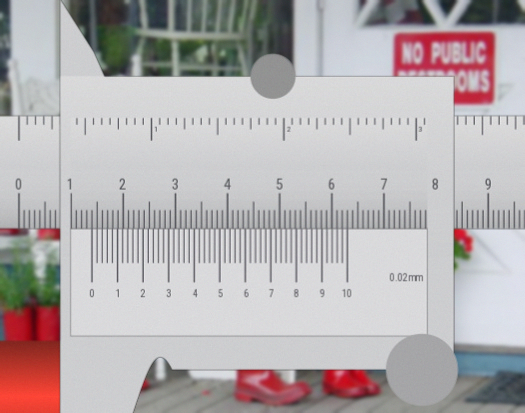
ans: {"value": 14.0, "unit": "mm"}
